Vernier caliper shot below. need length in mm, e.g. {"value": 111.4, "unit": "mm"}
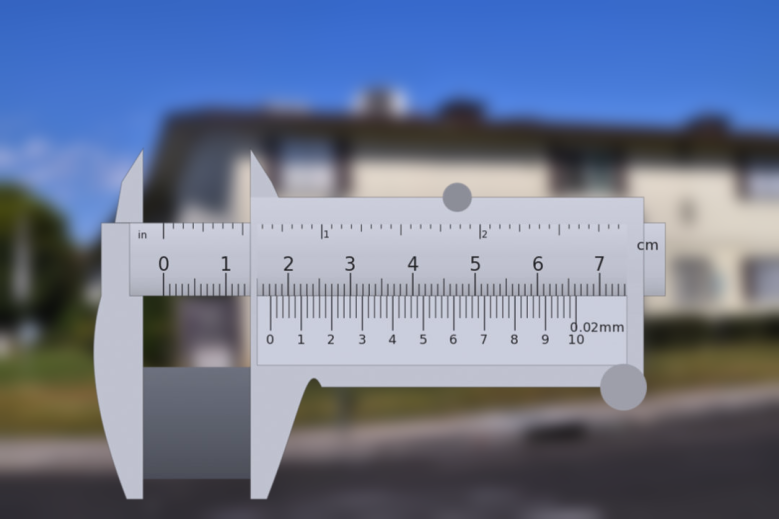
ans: {"value": 17.2, "unit": "mm"}
